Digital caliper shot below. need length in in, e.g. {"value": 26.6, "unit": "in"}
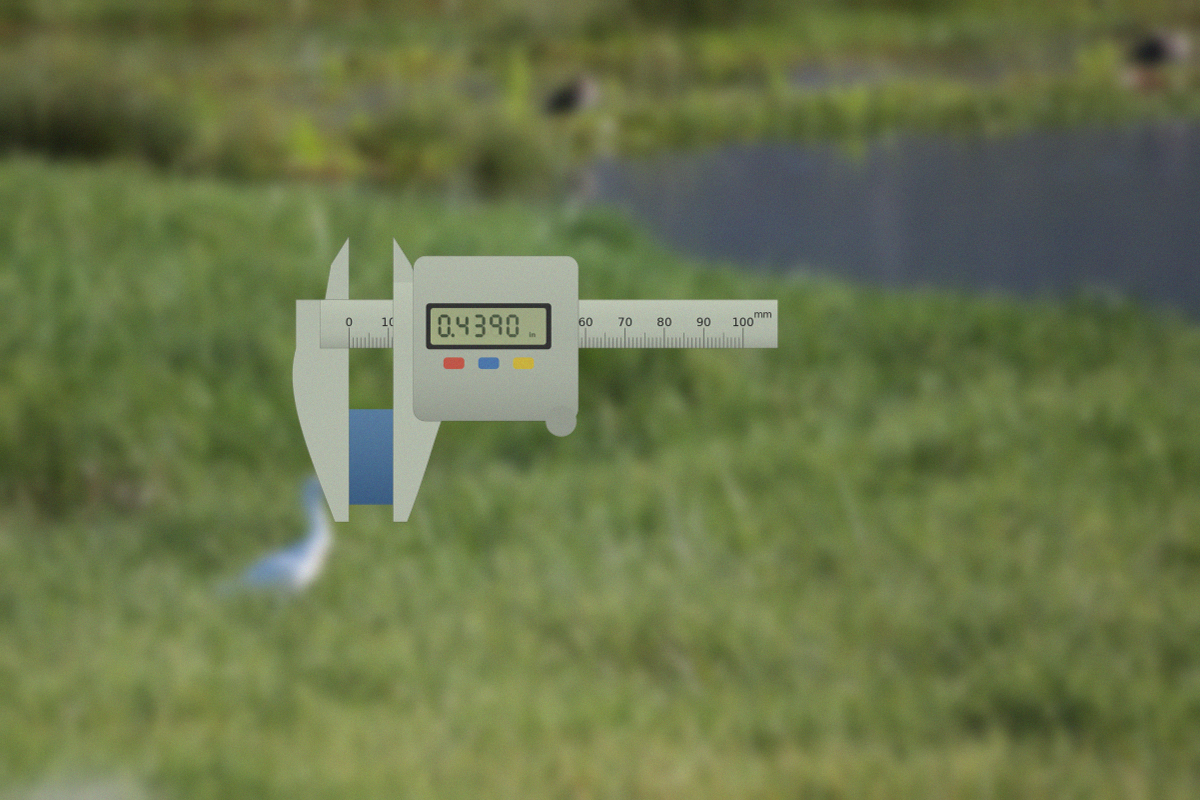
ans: {"value": 0.4390, "unit": "in"}
